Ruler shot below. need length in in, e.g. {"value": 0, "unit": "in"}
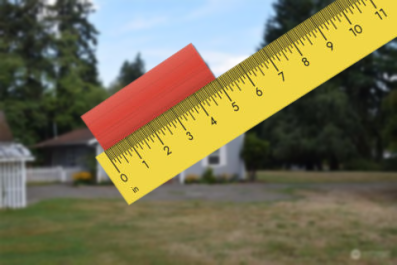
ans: {"value": 5, "unit": "in"}
